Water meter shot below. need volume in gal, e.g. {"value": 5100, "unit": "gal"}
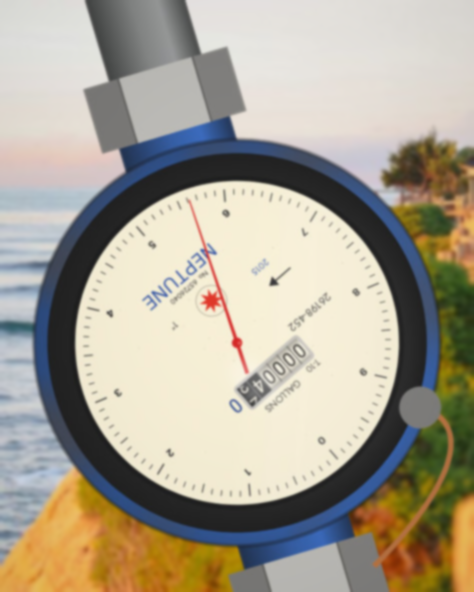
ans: {"value": 425.6, "unit": "gal"}
